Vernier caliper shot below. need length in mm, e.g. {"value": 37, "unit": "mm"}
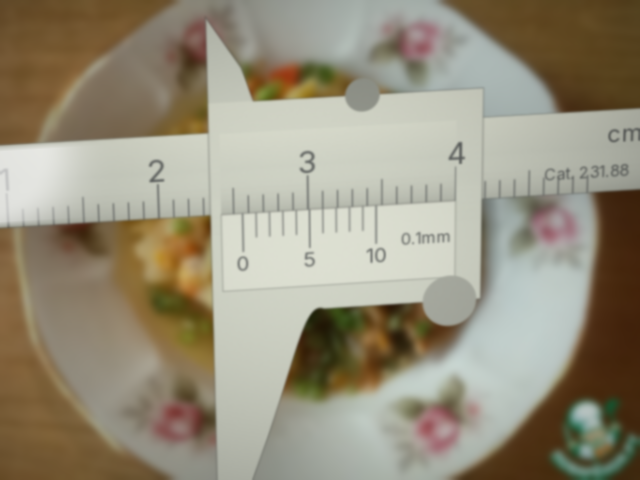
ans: {"value": 25.6, "unit": "mm"}
